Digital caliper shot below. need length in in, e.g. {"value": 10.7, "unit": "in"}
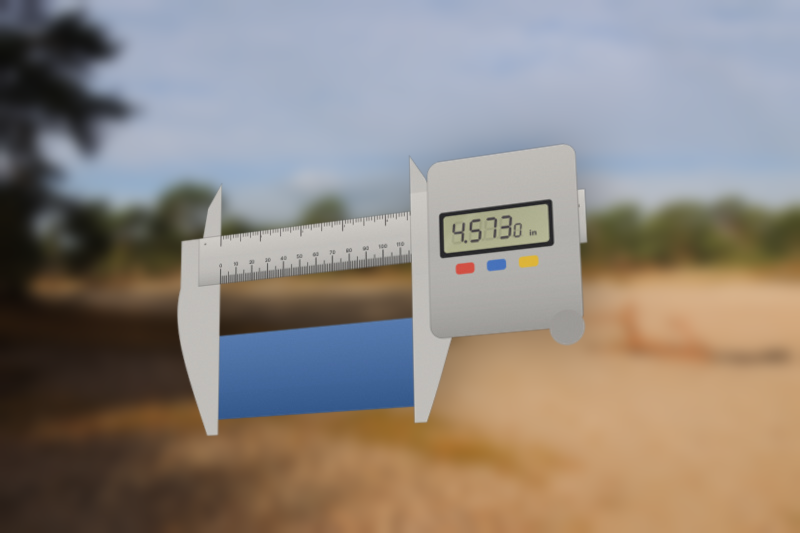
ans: {"value": 4.5730, "unit": "in"}
